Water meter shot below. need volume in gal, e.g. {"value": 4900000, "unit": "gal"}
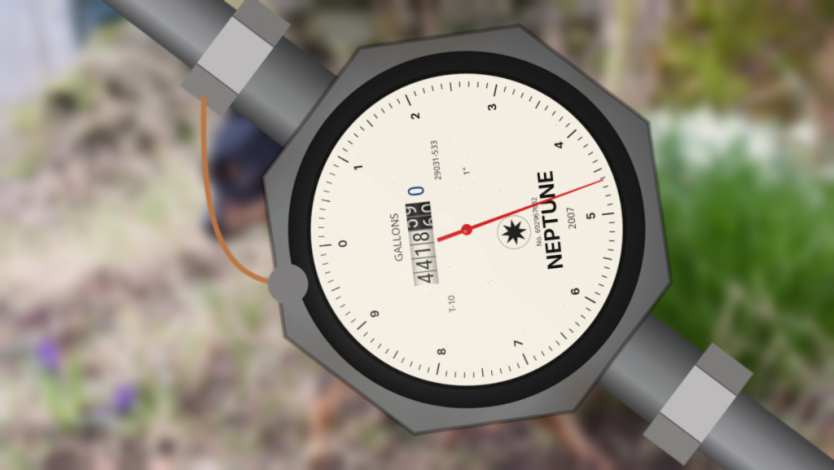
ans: {"value": 4418594.6, "unit": "gal"}
